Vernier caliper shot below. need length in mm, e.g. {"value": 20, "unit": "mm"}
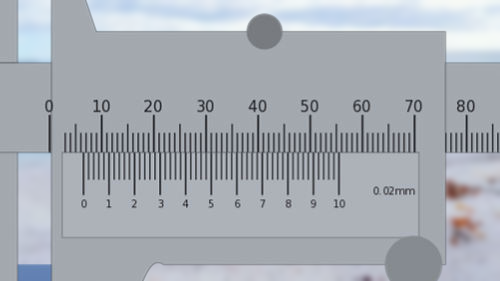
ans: {"value": 6.5, "unit": "mm"}
